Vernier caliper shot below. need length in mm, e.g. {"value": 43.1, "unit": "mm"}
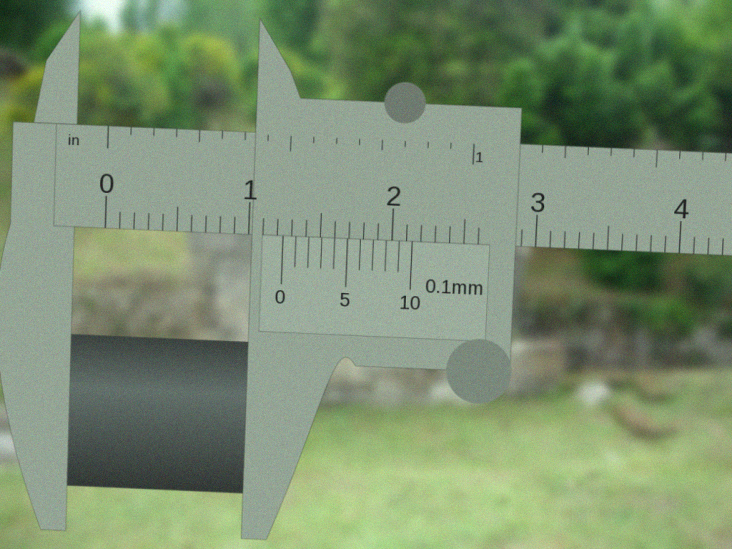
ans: {"value": 12.4, "unit": "mm"}
